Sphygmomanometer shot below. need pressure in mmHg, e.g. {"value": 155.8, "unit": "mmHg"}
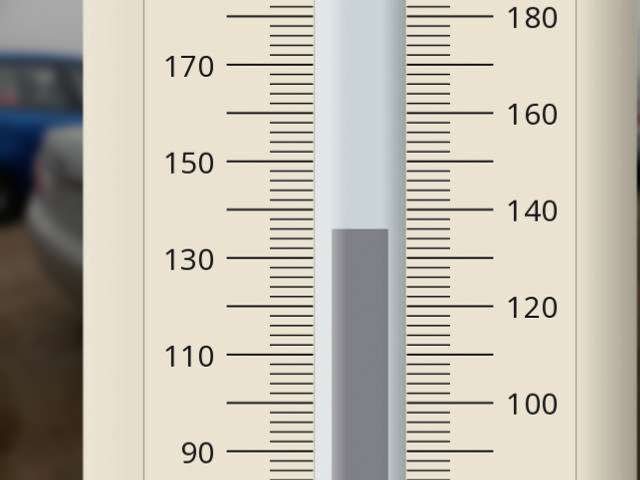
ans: {"value": 136, "unit": "mmHg"}
